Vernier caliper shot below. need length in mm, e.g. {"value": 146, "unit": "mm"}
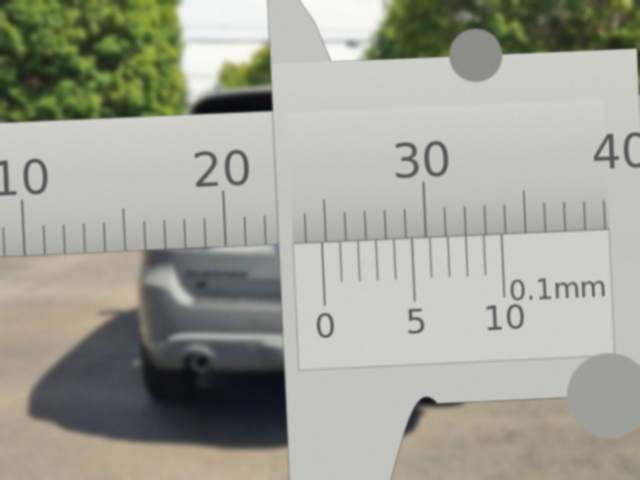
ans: {"value": 24.8, "unit": "mm"}
